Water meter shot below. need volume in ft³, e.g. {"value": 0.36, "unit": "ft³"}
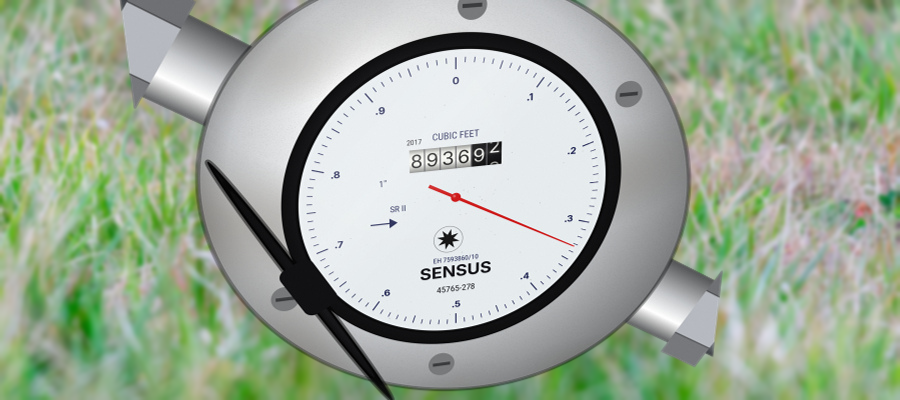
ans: {"value": 893692.33, "unit": "ft³"}
